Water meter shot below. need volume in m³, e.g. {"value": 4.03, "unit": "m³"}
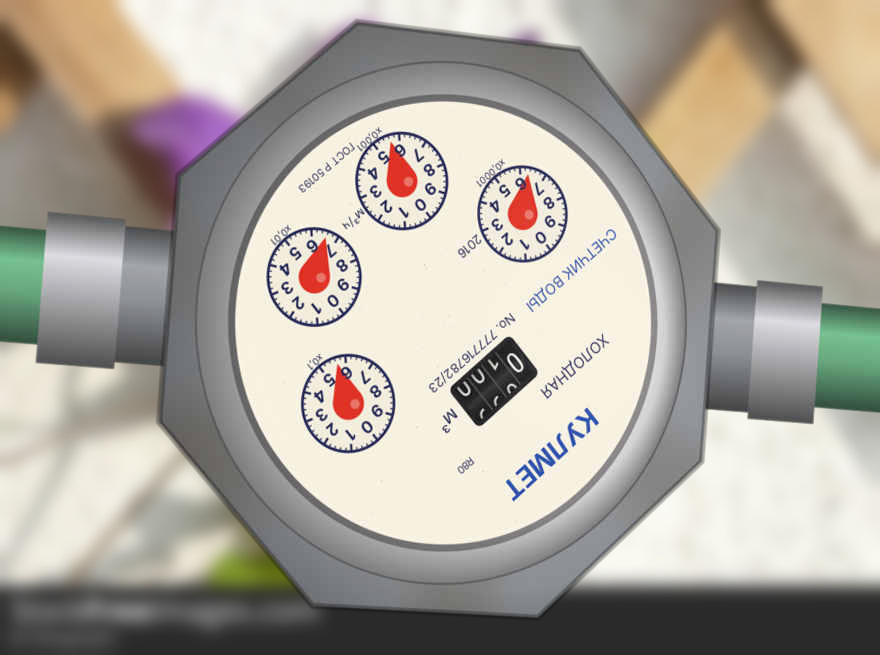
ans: {"value": 99.5656, "unit": "m³"}
